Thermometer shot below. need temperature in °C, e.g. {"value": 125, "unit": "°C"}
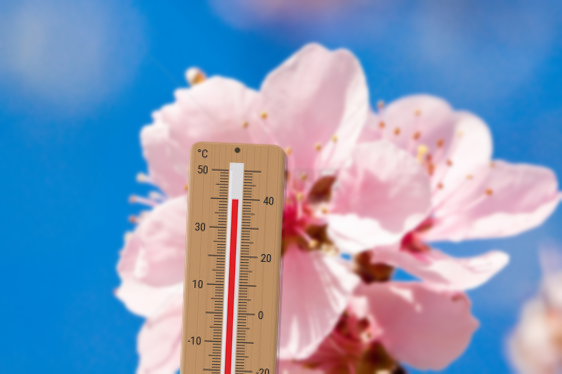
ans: {"value": 40, "unit": "°C"}
